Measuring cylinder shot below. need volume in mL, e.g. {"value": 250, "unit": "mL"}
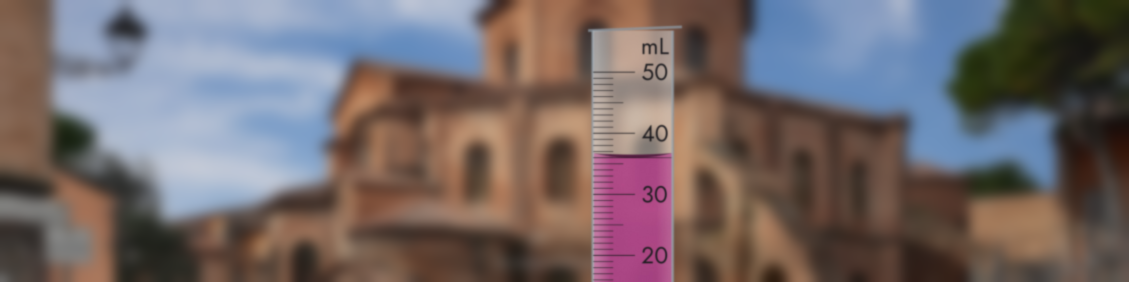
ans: {"value": 36, "unit": "mL"}
